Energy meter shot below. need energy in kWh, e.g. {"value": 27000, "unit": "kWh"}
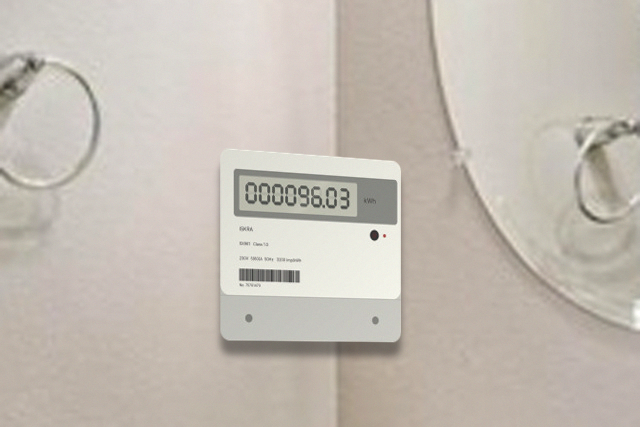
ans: {"value": 96.03, "unit": "kWh"}
